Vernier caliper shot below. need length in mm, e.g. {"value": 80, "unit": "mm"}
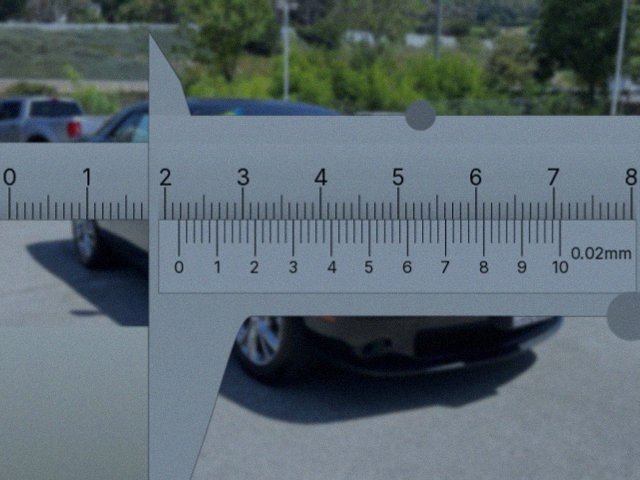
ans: {"value": 21.8, "unit": "mm"}
